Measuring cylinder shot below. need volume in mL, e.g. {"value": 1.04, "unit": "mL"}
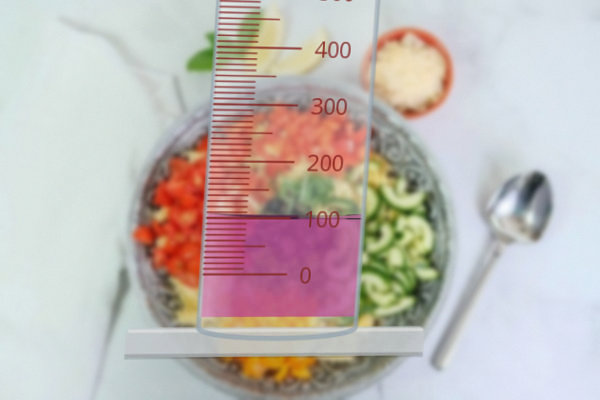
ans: {"value": 100, "unit": "mL"}
